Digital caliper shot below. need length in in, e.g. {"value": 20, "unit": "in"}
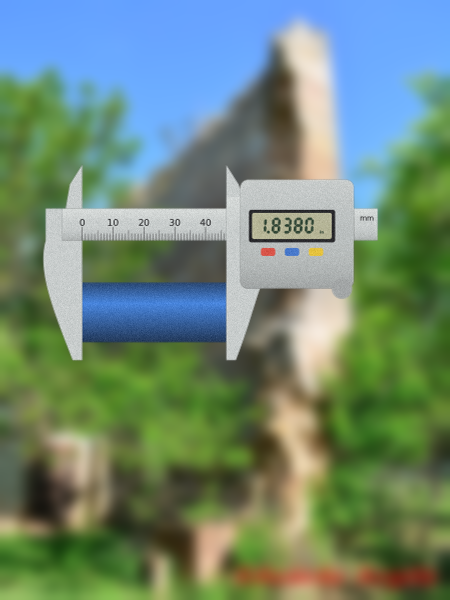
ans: {"value": 1.8380, "unit": "in"}
